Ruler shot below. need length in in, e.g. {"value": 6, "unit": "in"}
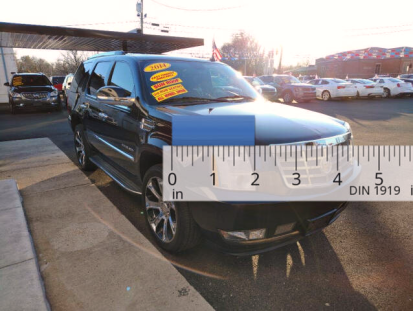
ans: {"value": 2, "unit": "in"}
